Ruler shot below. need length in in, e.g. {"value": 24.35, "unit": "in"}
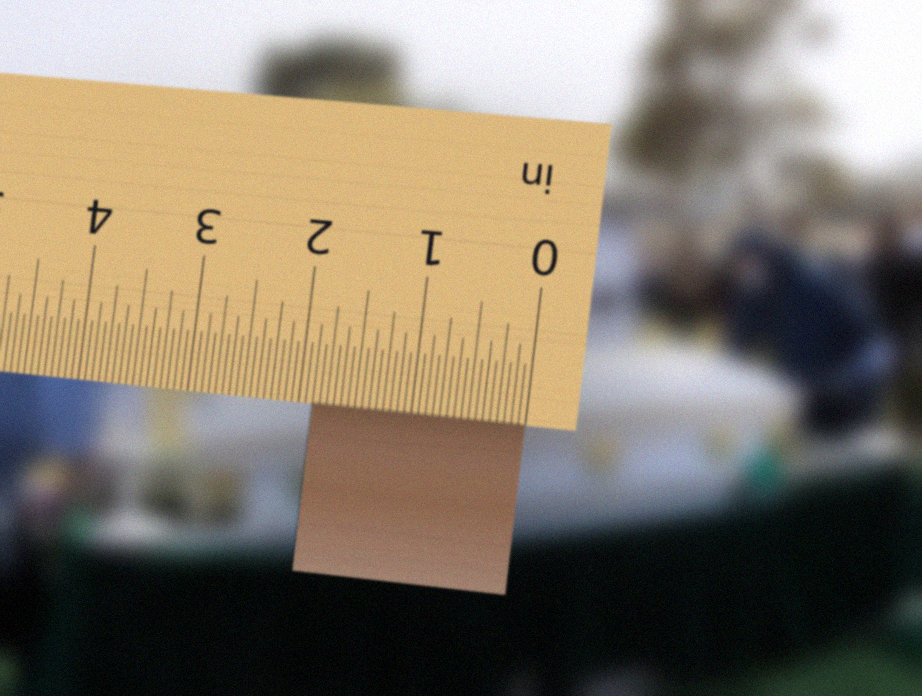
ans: {"value": 1.875, "unit": "in"}
